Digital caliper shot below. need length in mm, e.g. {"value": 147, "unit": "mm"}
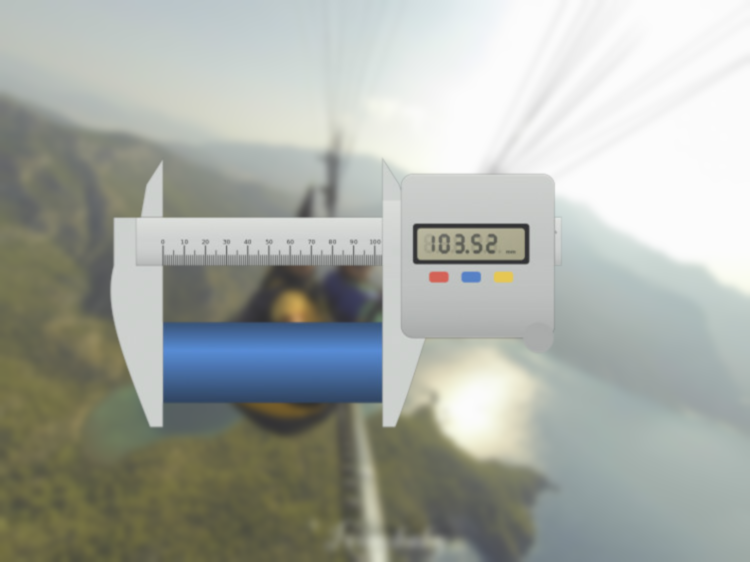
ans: {"value": 103.52, "unit": "mm"}
